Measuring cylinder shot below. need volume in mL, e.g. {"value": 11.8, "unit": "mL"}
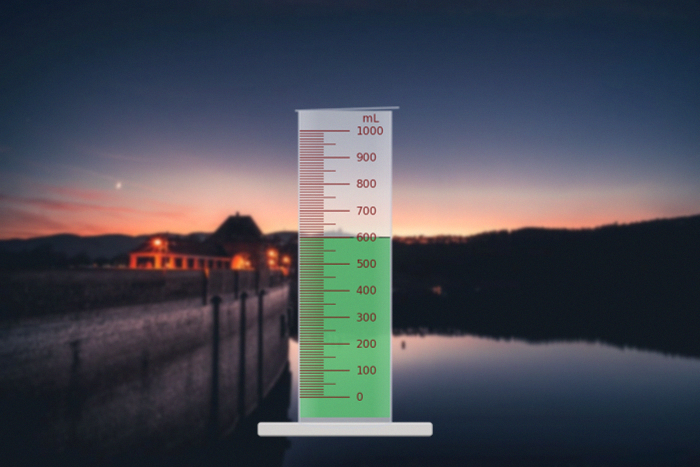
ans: {"value": 600, "unit": "mL"}
